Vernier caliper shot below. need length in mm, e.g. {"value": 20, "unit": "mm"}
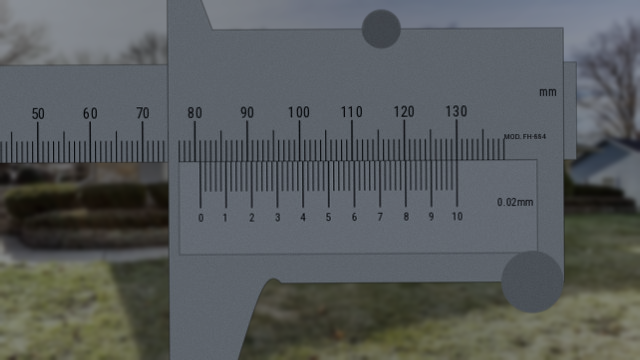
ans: {"value": 81.0, "unit": "mm"}
